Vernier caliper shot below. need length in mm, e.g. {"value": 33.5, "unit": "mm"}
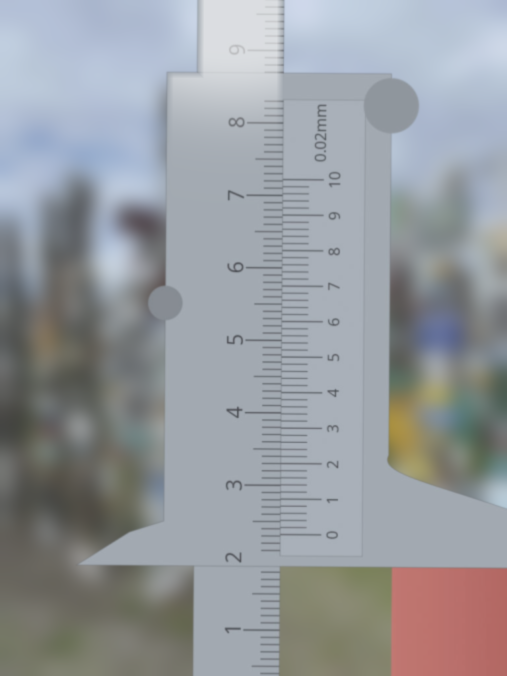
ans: {"value": 23.2, "unit": "mm"}
